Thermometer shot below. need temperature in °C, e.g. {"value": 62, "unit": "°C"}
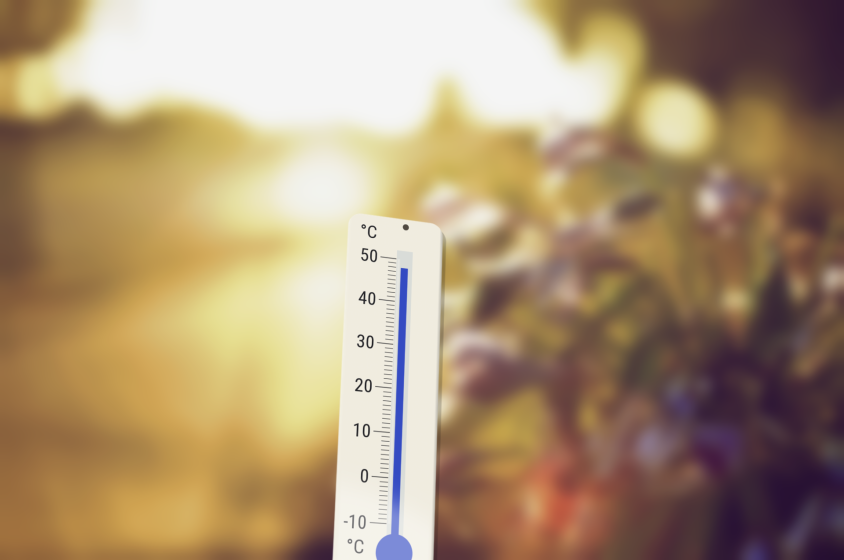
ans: {"value": 48, "unit": "°C"}
